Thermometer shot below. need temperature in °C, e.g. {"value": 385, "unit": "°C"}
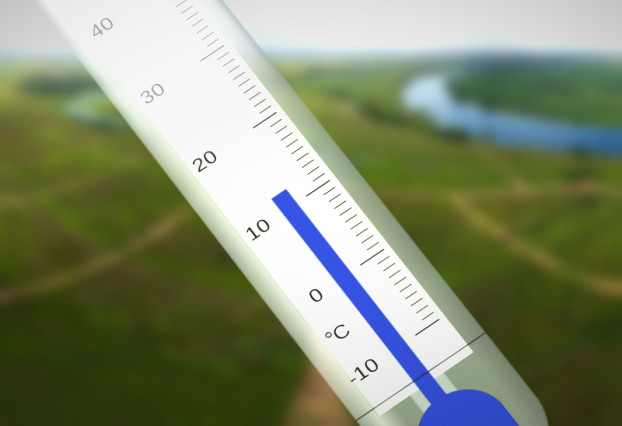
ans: {"value": 12, "unit": "°C"}
